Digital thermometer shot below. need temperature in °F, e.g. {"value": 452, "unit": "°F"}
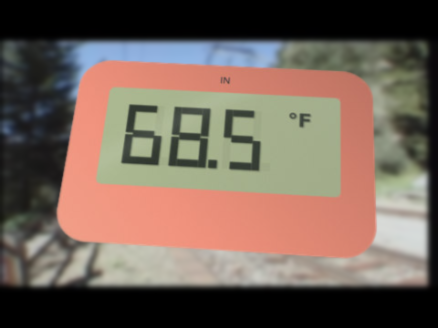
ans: {"value": 68.5, "unit": "°F"}
